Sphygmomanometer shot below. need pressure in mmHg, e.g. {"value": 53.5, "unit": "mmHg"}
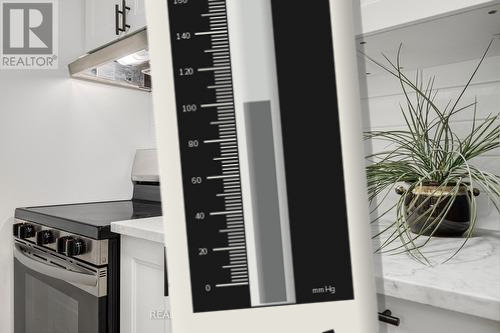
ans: {"value": 100, "unit": "mmHg"}
